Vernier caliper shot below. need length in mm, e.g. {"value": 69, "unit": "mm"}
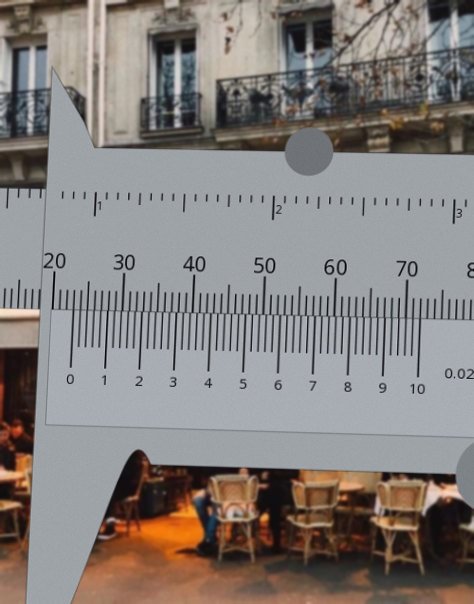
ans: {"value": 23.0, "unit": "mm"}
